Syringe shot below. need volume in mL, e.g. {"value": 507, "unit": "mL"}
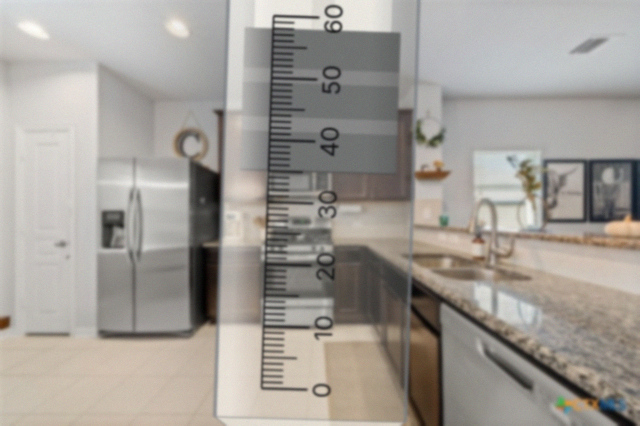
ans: {"value": 35, "unit": "mL"}
